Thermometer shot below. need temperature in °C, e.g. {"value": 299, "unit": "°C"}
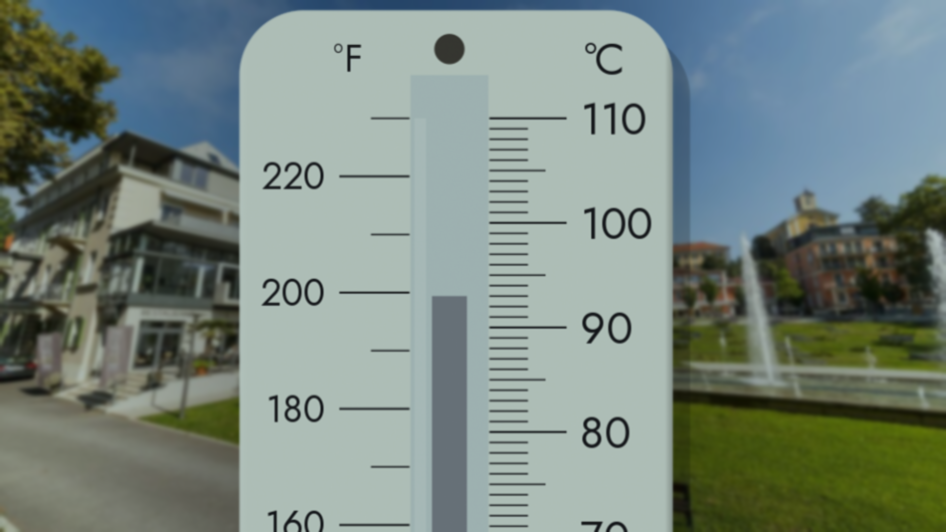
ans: {"value": 93, "unit": "°C"}
